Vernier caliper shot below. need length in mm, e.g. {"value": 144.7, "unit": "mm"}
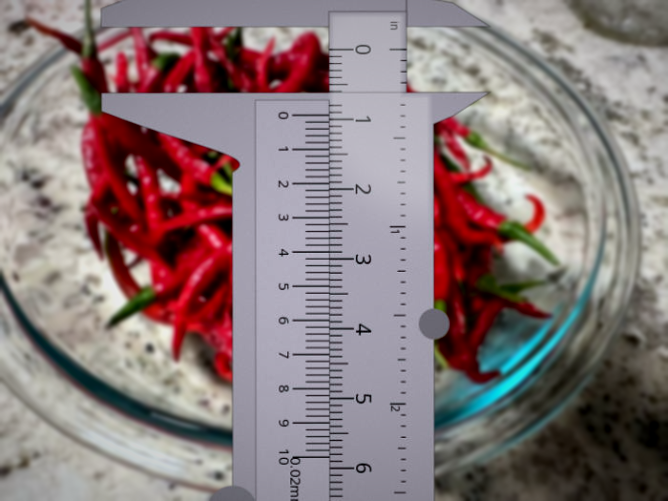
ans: {"value": 9.4, "unit": "mm"}
